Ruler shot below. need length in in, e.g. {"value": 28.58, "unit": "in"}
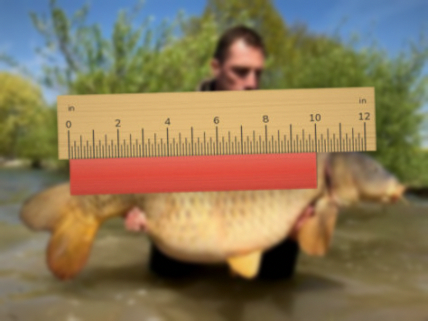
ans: {"value": 10, "unit": "in"}
